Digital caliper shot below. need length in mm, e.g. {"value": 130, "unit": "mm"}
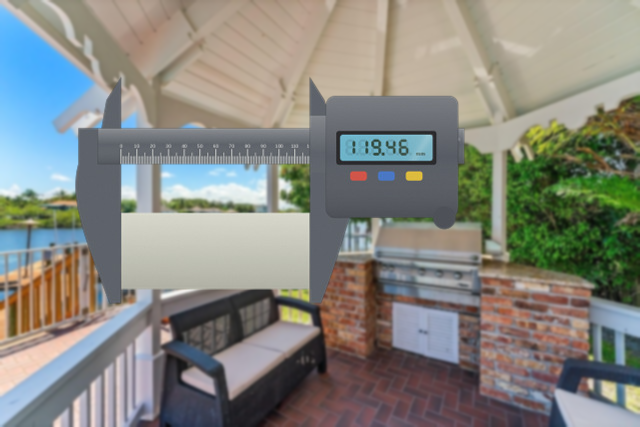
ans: {"value": 119.46, "unit": "mm"}
